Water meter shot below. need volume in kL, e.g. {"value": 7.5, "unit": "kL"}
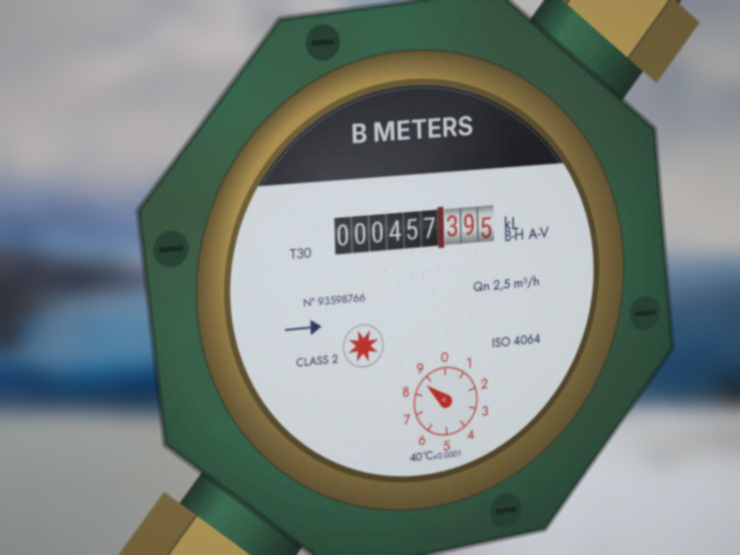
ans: {"value": 457.3948, "unit": "kL"}
